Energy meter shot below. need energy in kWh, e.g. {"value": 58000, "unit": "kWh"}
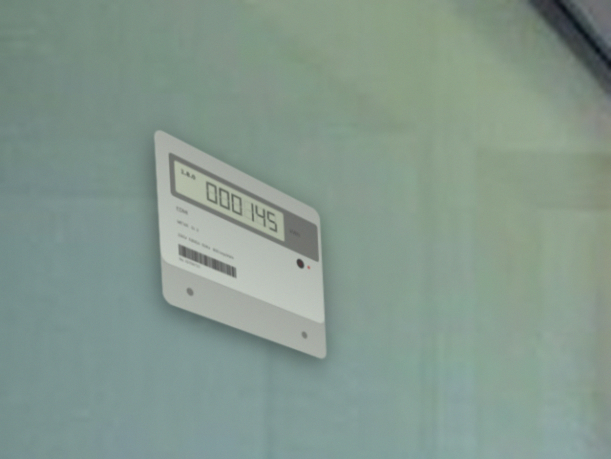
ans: {"value": 145, "unit": "kWh"}
